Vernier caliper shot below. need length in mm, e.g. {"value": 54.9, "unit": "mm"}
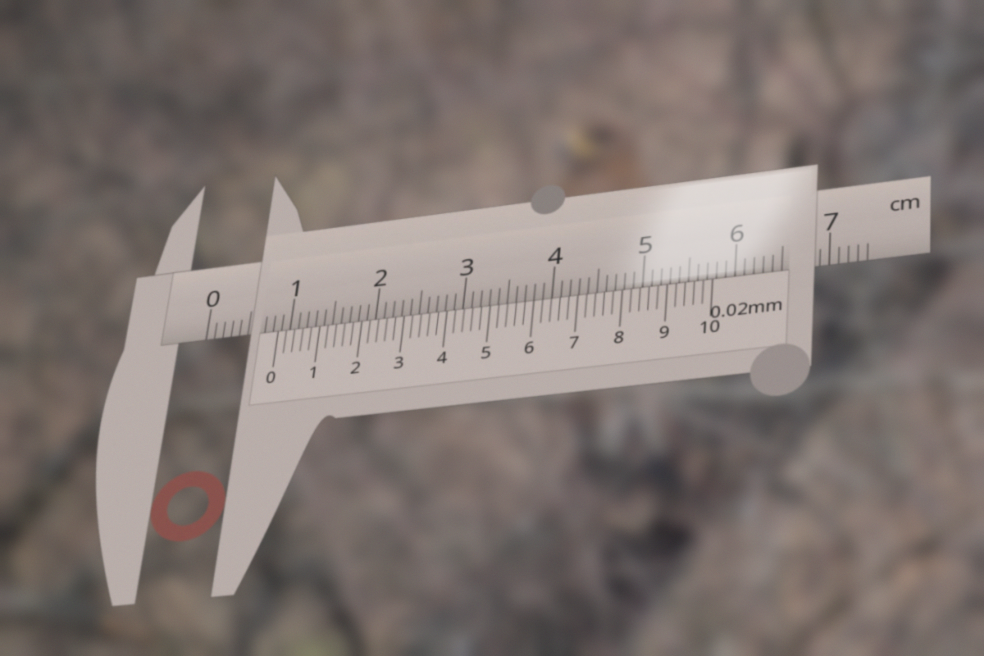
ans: {"value": 8.6, "unit": "mm"}
